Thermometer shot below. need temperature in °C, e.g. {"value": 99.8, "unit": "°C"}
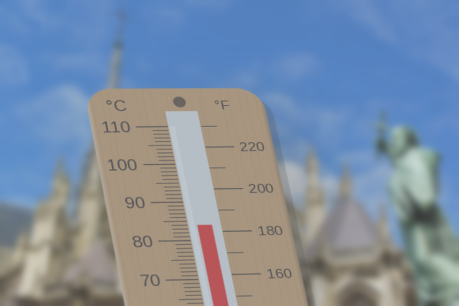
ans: {"value": 84, "unit": "°C"}
